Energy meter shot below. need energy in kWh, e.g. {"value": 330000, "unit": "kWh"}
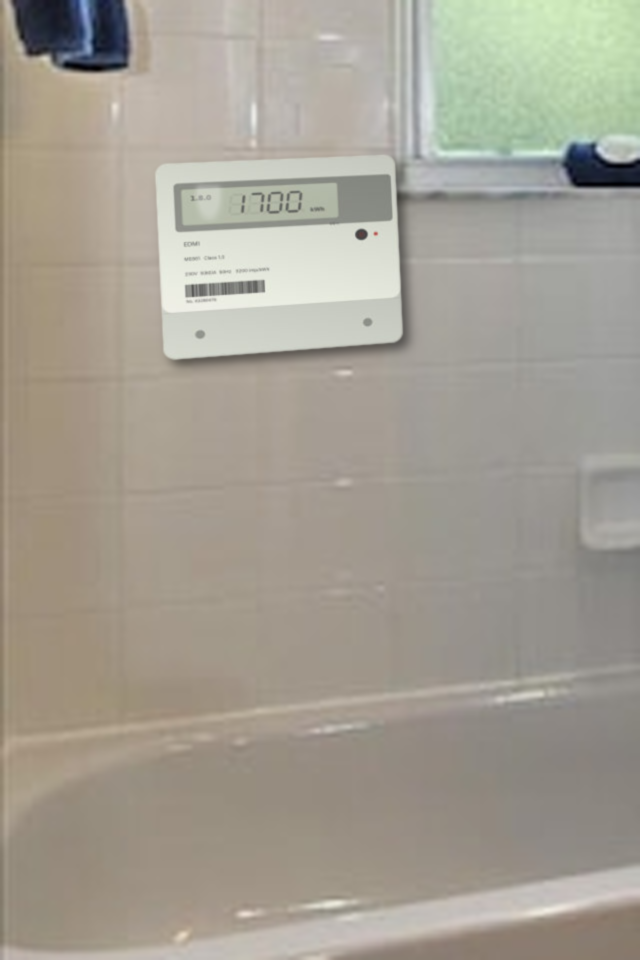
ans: {"value": 1700, "unit": "kWh"}
